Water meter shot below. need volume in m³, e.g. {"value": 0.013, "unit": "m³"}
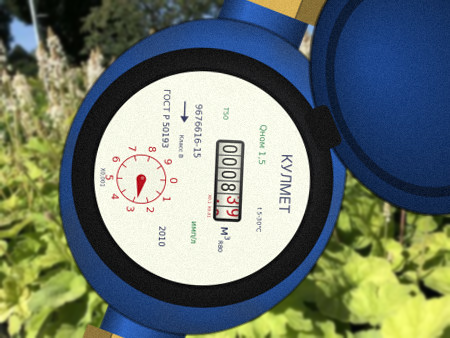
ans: {"value": 8.392, "unit": "m³"}
